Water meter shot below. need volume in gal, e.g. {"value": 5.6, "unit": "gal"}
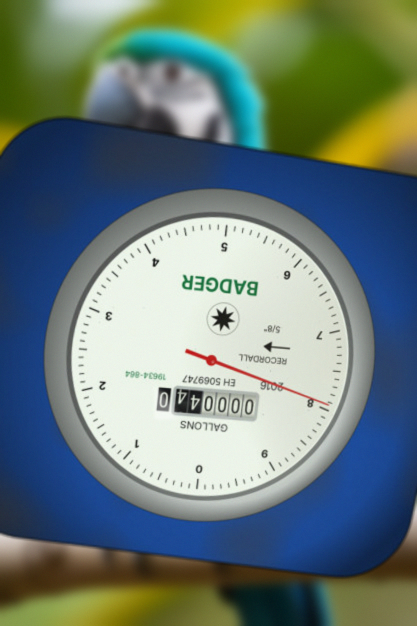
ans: {"value": 437.9, "unit": "gal"}
